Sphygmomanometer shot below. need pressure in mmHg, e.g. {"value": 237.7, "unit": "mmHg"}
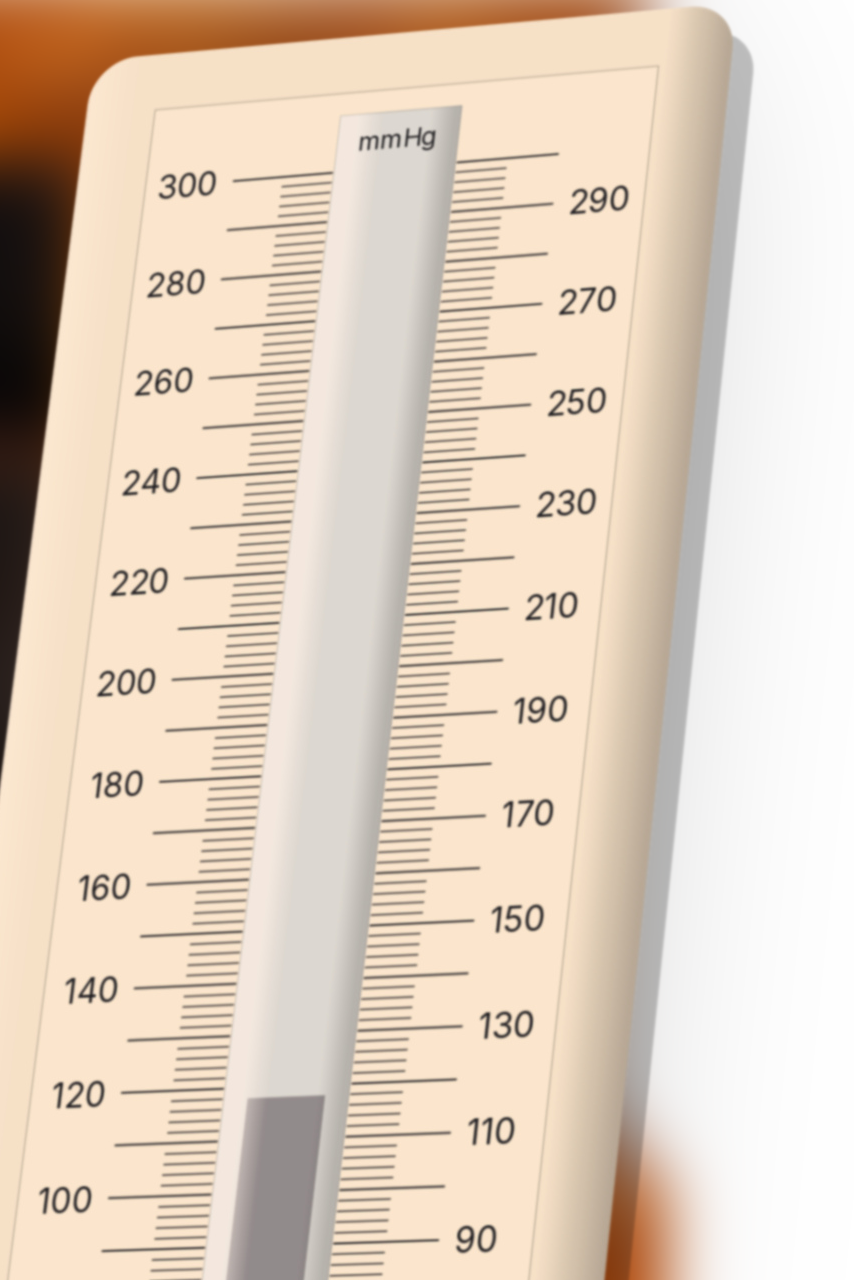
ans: {"value": 118, "unit": "mmHg"}
